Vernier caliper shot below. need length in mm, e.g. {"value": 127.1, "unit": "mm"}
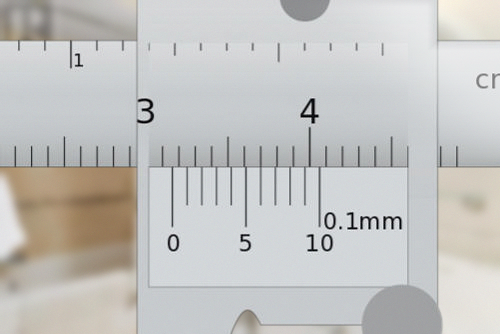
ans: {"value": 31.6, "unit": "mm"}
